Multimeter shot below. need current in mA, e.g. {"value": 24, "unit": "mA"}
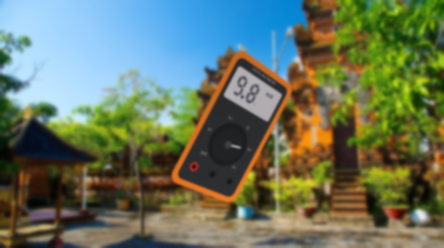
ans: {"value": 9.8, "unit": "mA"}
